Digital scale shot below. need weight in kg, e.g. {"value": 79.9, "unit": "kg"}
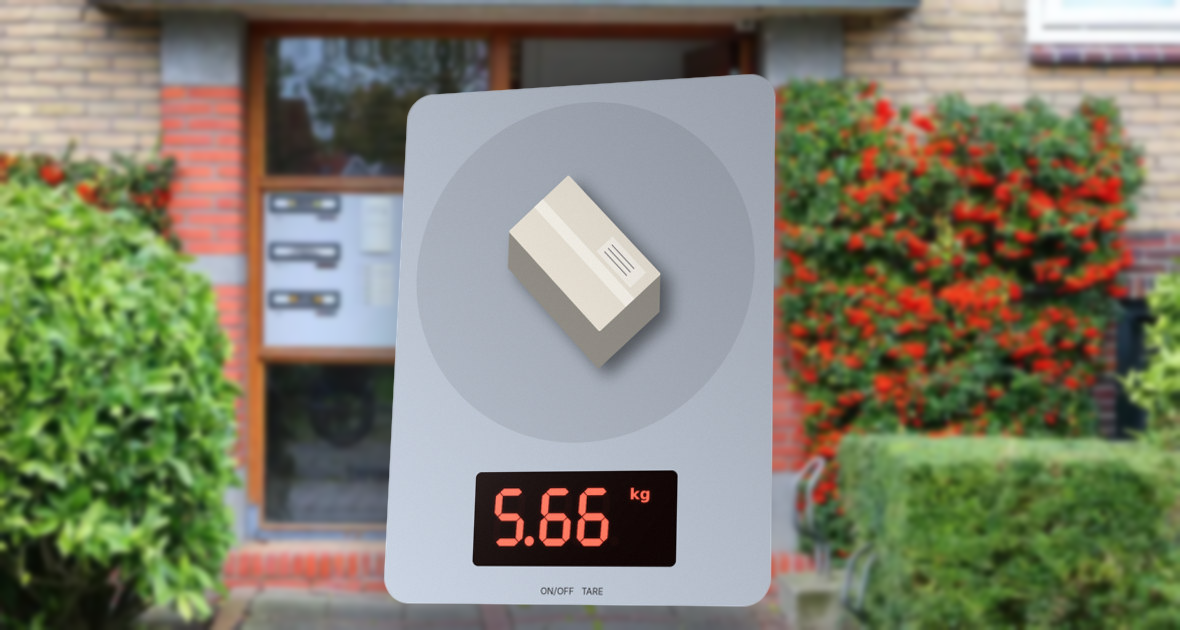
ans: {"value": 5.66, "unit": "kg"}
